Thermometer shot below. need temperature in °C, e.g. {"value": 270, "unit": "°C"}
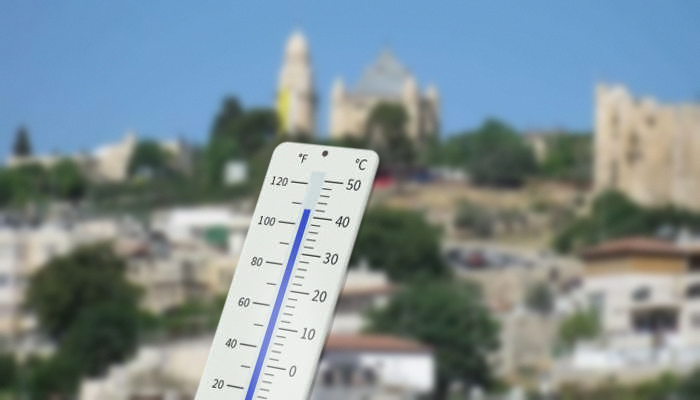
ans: {"value": 42, "unit": "°C"}
